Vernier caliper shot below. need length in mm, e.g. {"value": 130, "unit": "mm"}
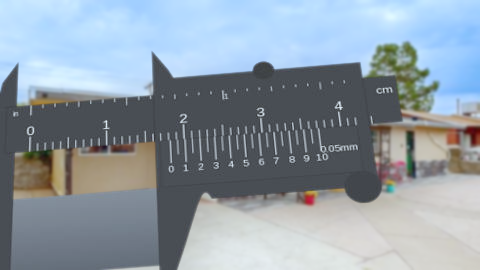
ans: {"value": 18.2, "unit": "mm"}
